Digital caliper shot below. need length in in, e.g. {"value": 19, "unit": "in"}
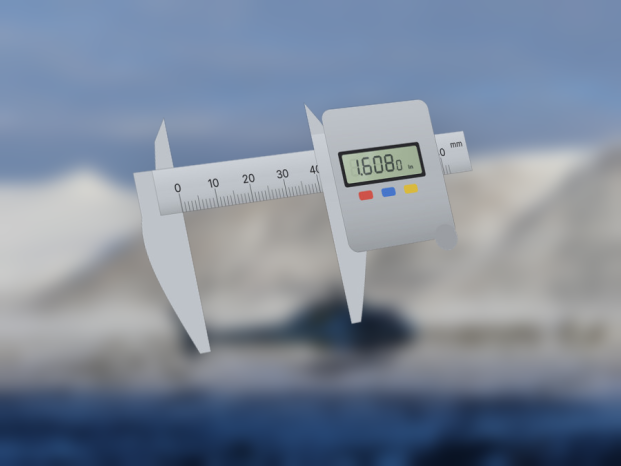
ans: {"value": 1.6080, "unit": "in"}
